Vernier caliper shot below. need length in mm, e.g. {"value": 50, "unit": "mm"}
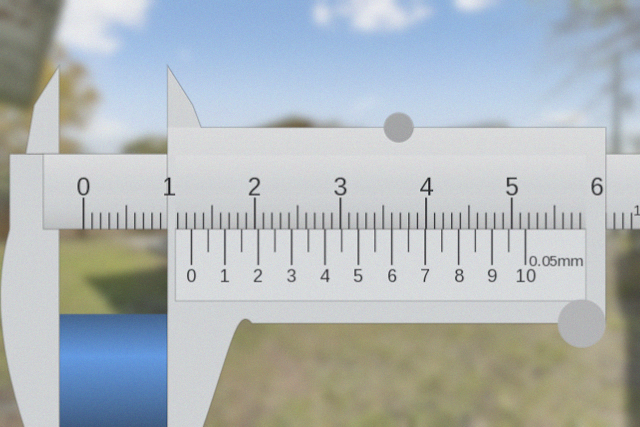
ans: {"value": 12.6, "unit": "mm"}
